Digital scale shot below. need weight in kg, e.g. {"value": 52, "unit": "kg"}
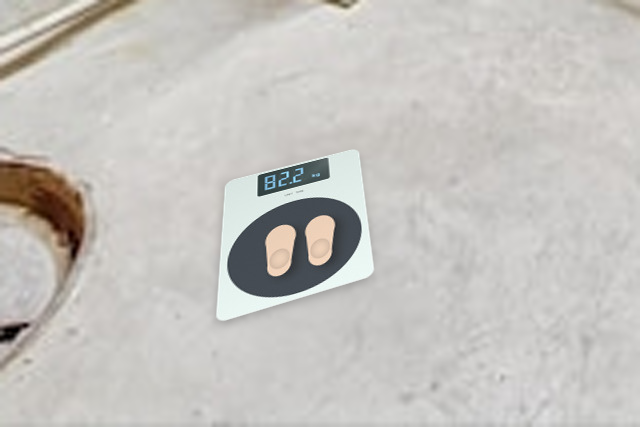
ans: {"value": 82.2, "unit": "kg"}
